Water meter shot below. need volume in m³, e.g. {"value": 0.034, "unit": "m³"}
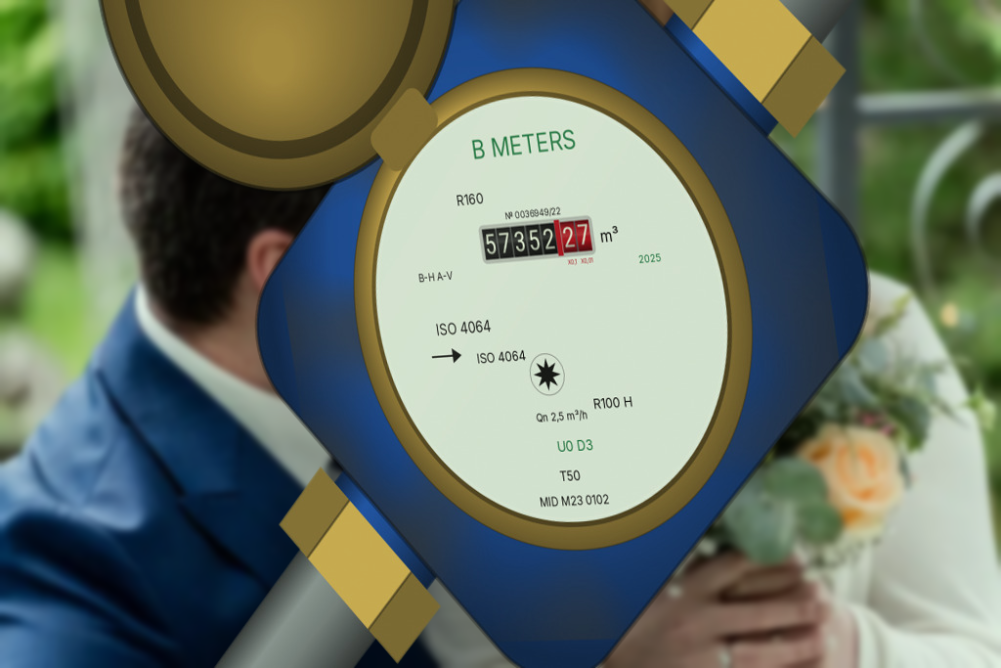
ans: {"value": 57352.27, "unit": "m³"}
